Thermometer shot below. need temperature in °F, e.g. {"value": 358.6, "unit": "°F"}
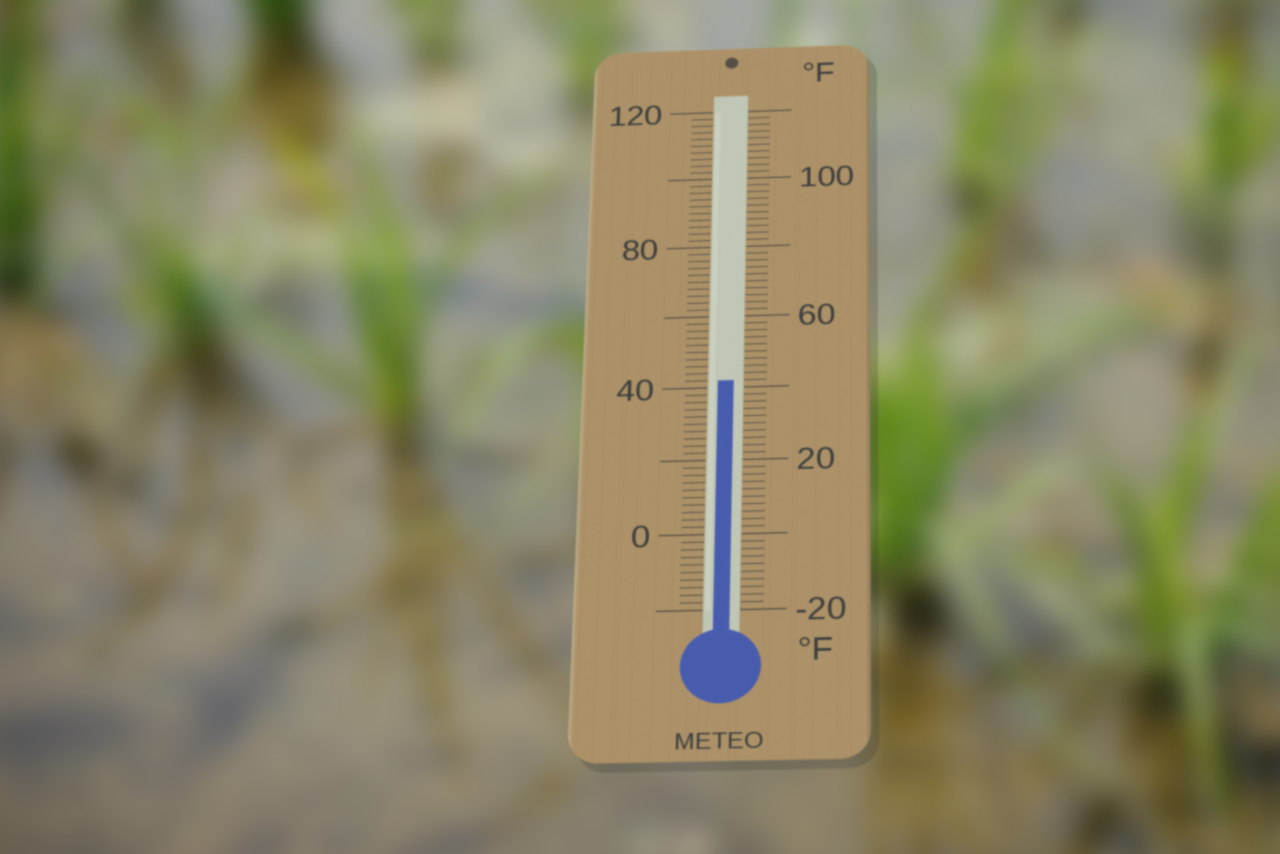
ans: {"value": 42, "unit": "°F"}
